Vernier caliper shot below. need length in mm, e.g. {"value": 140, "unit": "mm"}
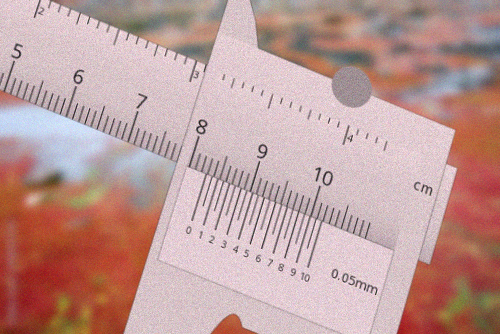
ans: {"value": 82.8, "unit": "mm"}
